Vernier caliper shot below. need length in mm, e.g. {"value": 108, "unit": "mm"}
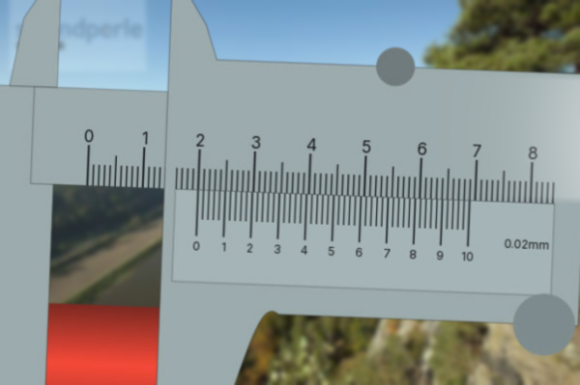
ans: {"value": 20.0, "unit": "mm"}
